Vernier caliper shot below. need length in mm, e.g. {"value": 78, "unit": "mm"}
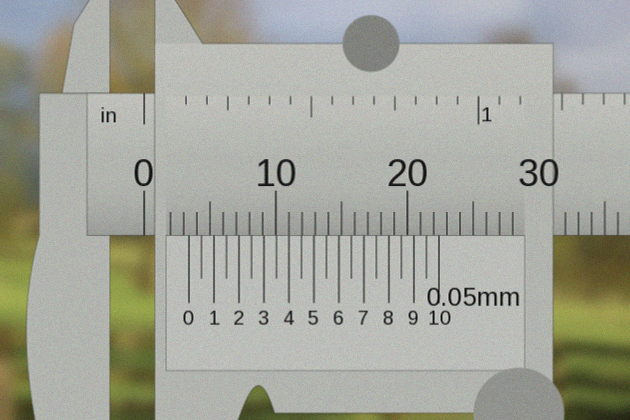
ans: {"value": 3.4, "unit": "mm"}
